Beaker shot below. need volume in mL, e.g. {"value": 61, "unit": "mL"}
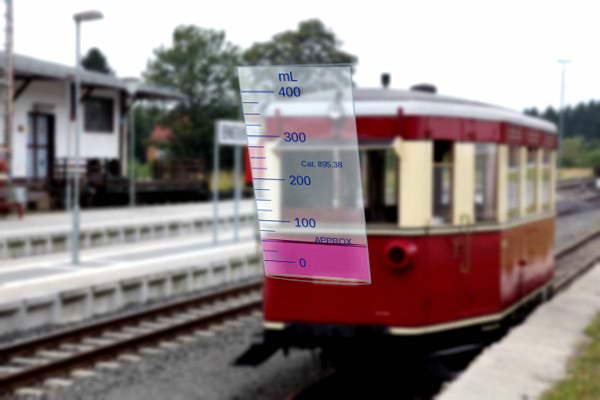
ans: {"value": 50, "unit": "mL"}
